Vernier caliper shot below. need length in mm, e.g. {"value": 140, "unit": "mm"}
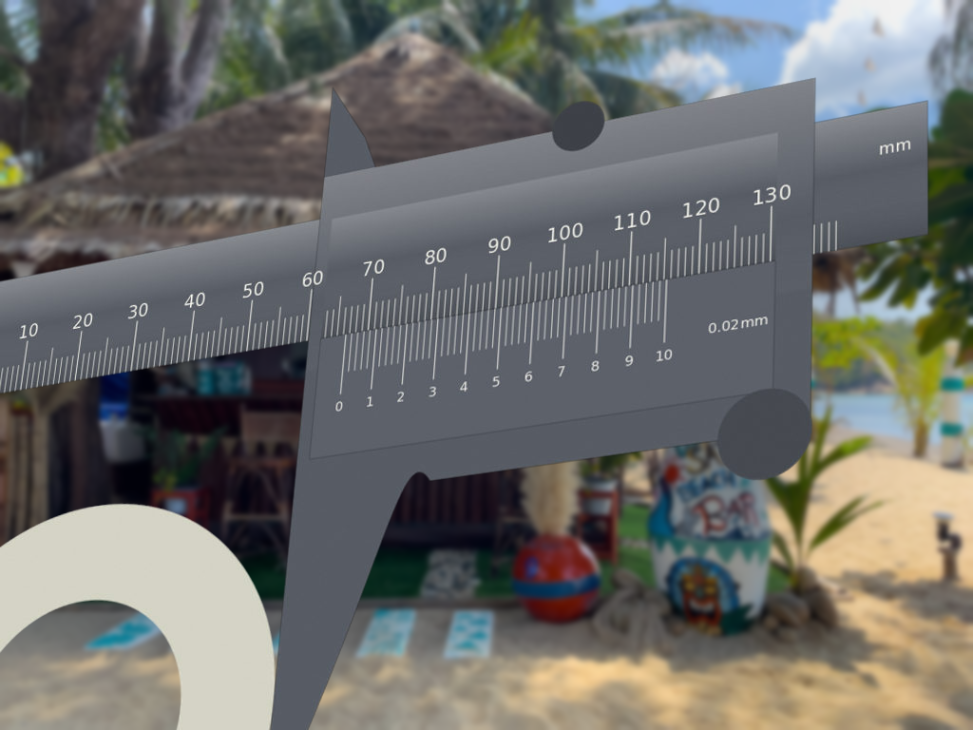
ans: {"value": 66.4, "unit": "mm"}
